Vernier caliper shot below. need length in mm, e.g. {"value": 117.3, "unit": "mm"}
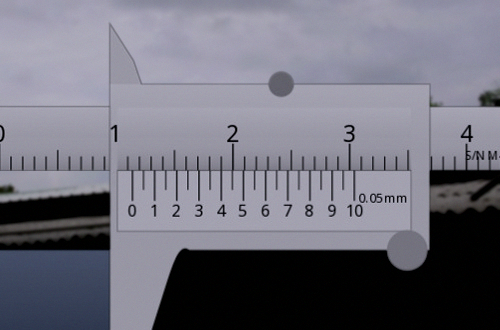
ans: {"value": 11.4, "unit": "mm"}
